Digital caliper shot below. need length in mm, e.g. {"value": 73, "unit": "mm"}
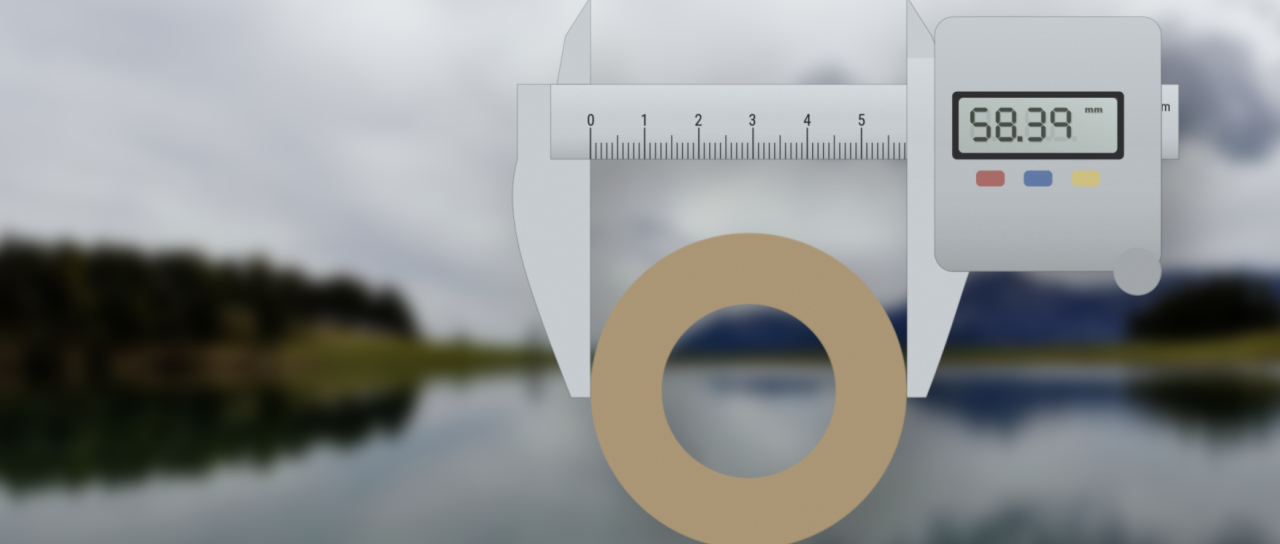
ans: {"value": 58.39, "unit": "mm"}
